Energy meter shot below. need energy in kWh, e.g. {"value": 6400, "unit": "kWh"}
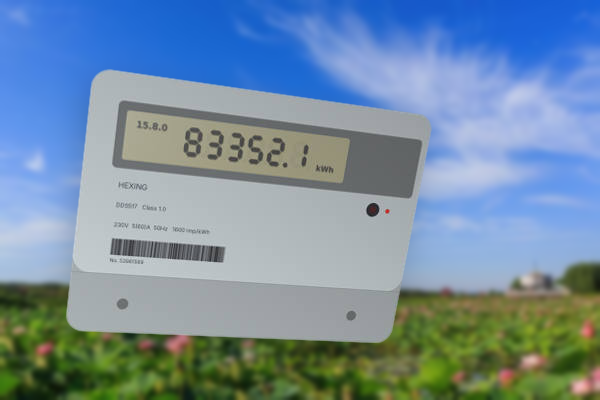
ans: {"value": 83352.1, "unit": "kWh"}
